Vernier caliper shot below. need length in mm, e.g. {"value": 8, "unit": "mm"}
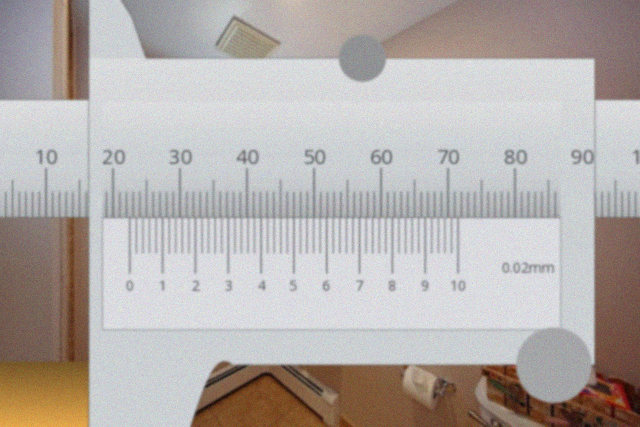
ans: {"value": 22.5, "unit": "mm"}
